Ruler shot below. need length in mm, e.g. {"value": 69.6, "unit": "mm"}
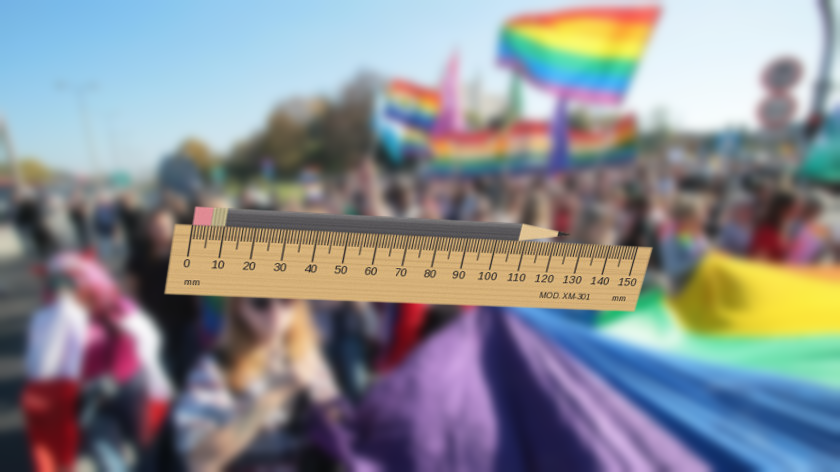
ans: {"value": 125, "unit": "mm"}
